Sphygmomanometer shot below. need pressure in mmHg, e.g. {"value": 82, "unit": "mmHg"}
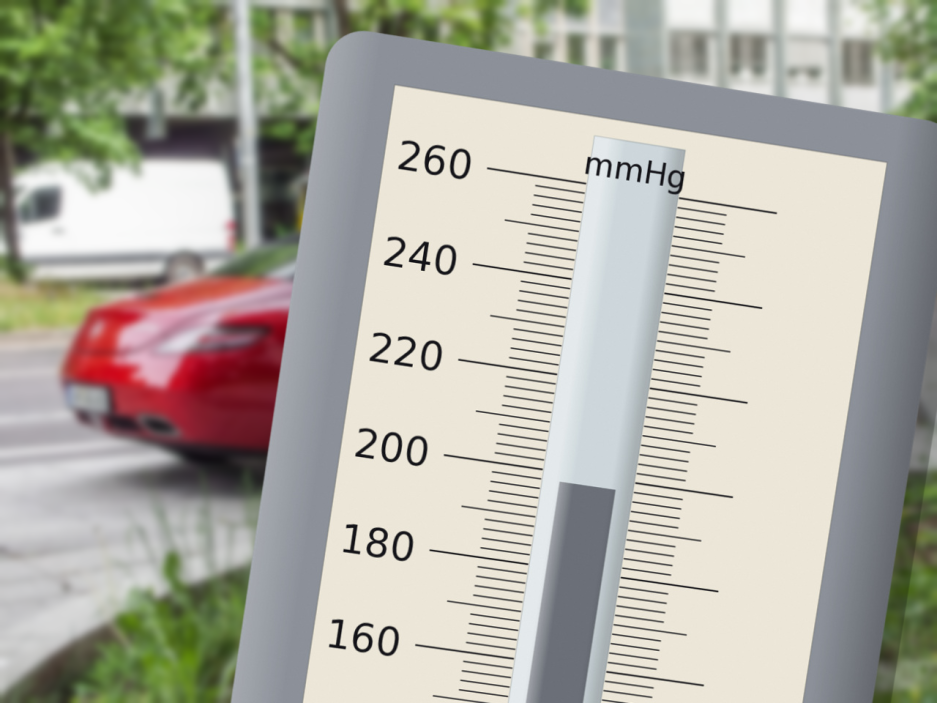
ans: {"value": 198, "unit": "mmHg"}
